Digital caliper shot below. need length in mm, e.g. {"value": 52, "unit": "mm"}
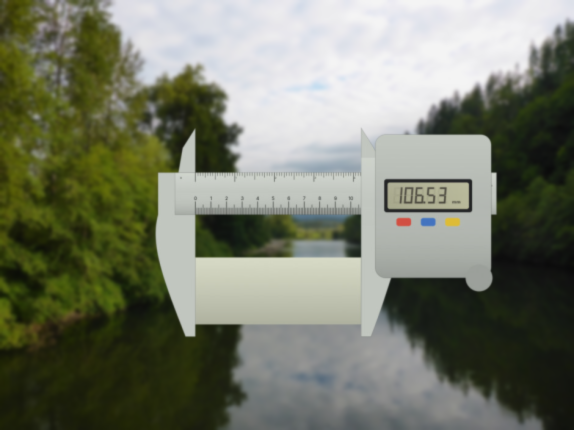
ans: {"value": 106.53, "unit": "mm"}
